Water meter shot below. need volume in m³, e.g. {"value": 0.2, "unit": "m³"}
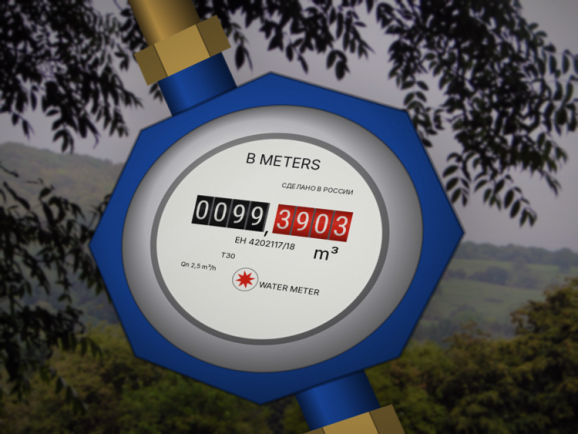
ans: {"value": 99.3903, "unit": "m³"}
